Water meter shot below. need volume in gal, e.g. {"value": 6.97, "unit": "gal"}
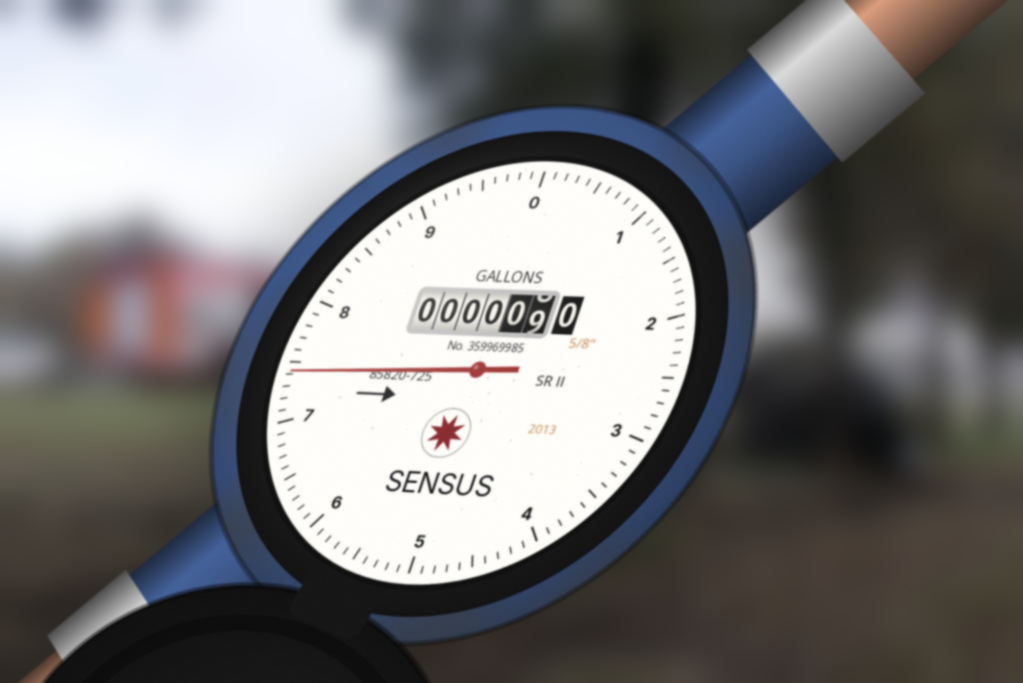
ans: {"value": 87.4, "unit": "gal"}
